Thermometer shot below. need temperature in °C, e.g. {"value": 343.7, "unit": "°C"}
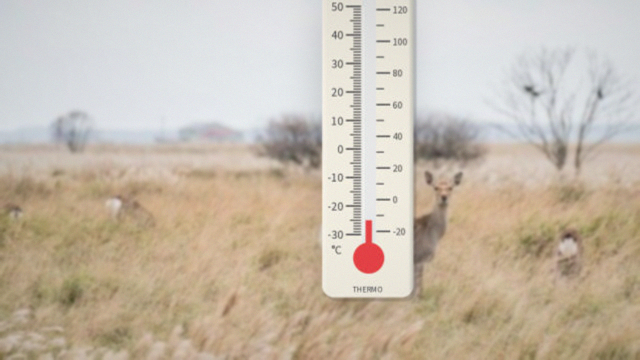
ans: {"value": -25, "unit": "°C"}
